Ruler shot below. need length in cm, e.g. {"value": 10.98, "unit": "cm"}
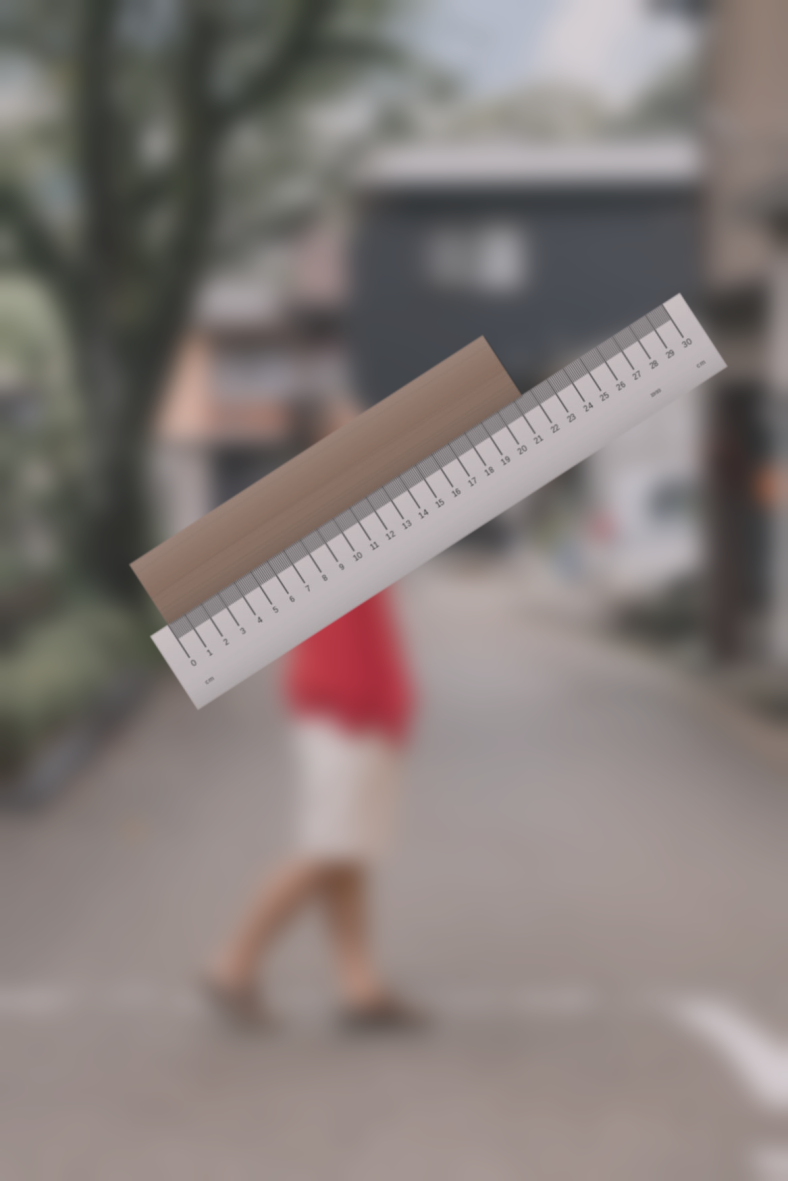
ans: {"value": 21.5, "unit": "cm"}
